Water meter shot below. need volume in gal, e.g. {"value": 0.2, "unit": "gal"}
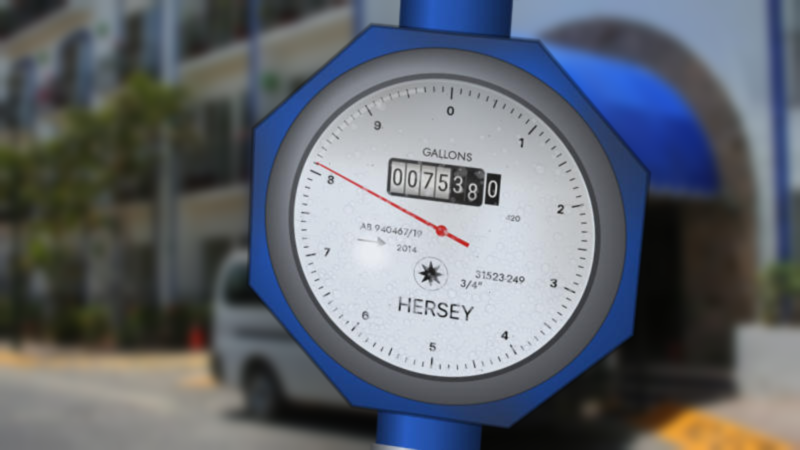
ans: {"value": 75378.1, "unit": "gal"}
